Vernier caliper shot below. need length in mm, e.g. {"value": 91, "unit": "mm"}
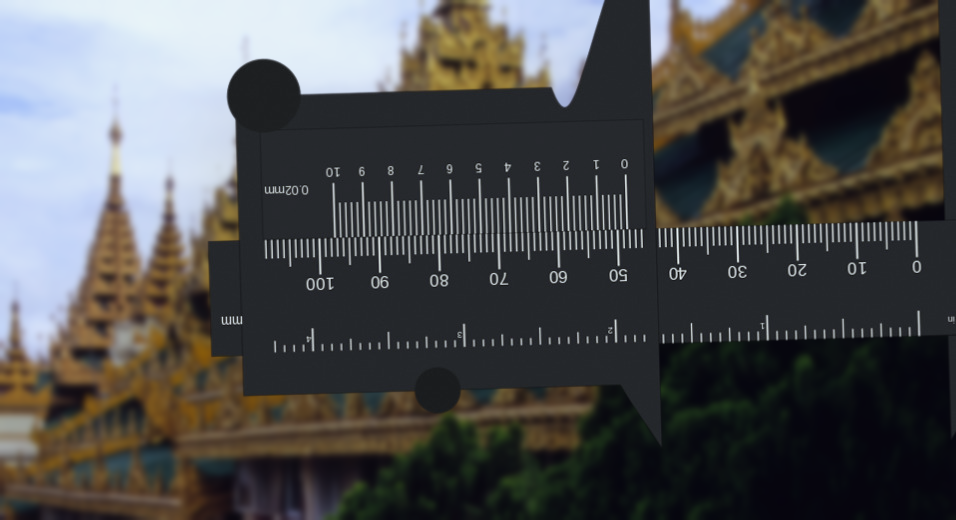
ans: {"value": 48.4, "unit": "mm"}
